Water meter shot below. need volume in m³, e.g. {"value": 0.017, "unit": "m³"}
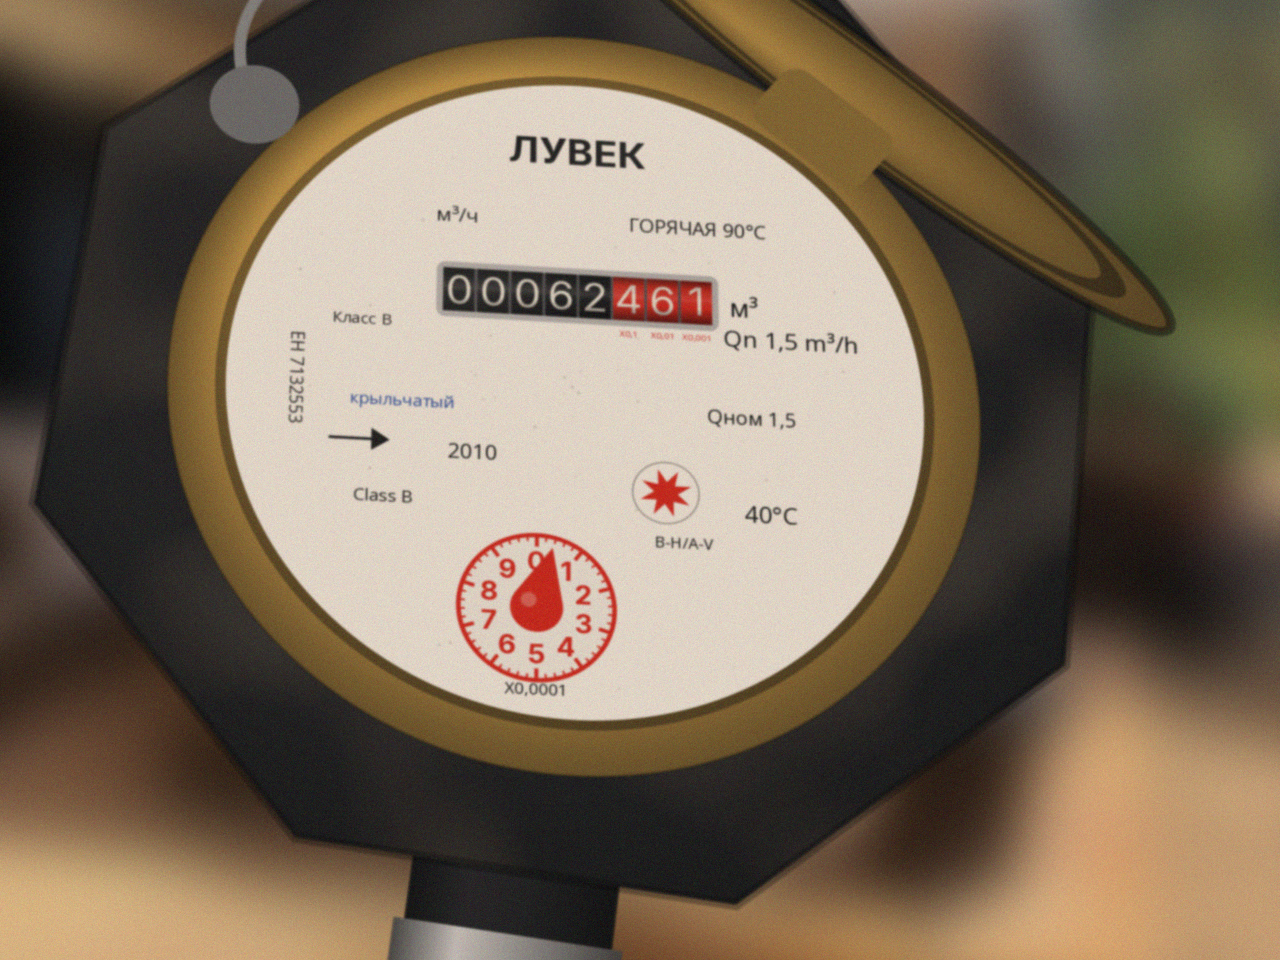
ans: {"value": 62.4610, "unit": "m³"}
